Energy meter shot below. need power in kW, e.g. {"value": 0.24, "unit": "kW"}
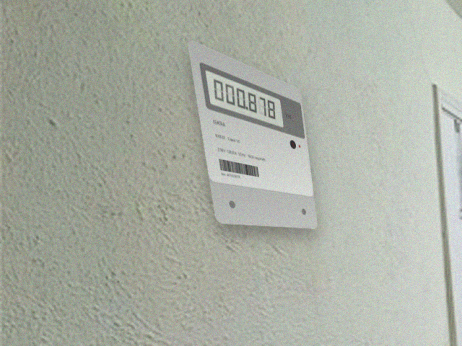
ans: {"value": 0.878, "unit": "kW"}
